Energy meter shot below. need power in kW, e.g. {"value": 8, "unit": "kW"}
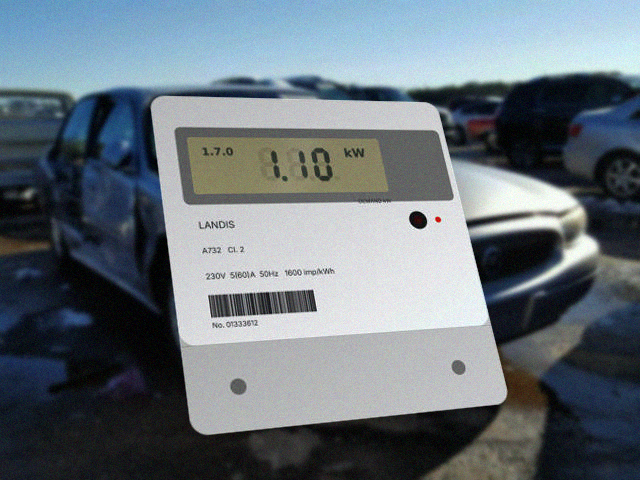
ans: {"value": 1.10, "unit": "kW"}
